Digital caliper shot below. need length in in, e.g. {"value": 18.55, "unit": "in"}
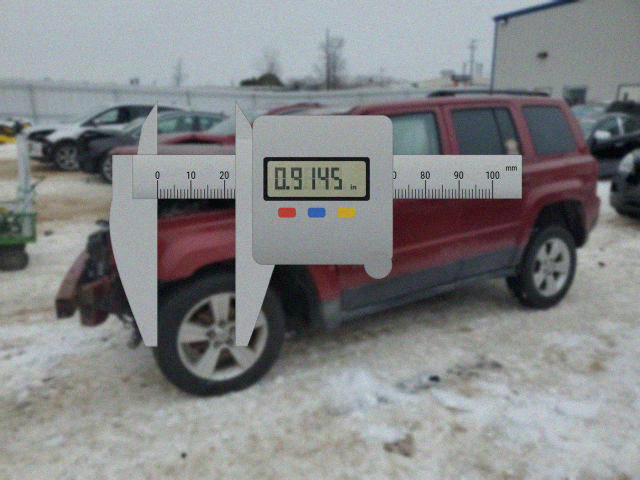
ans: {"value": 0.9145, "unit": "in"}
